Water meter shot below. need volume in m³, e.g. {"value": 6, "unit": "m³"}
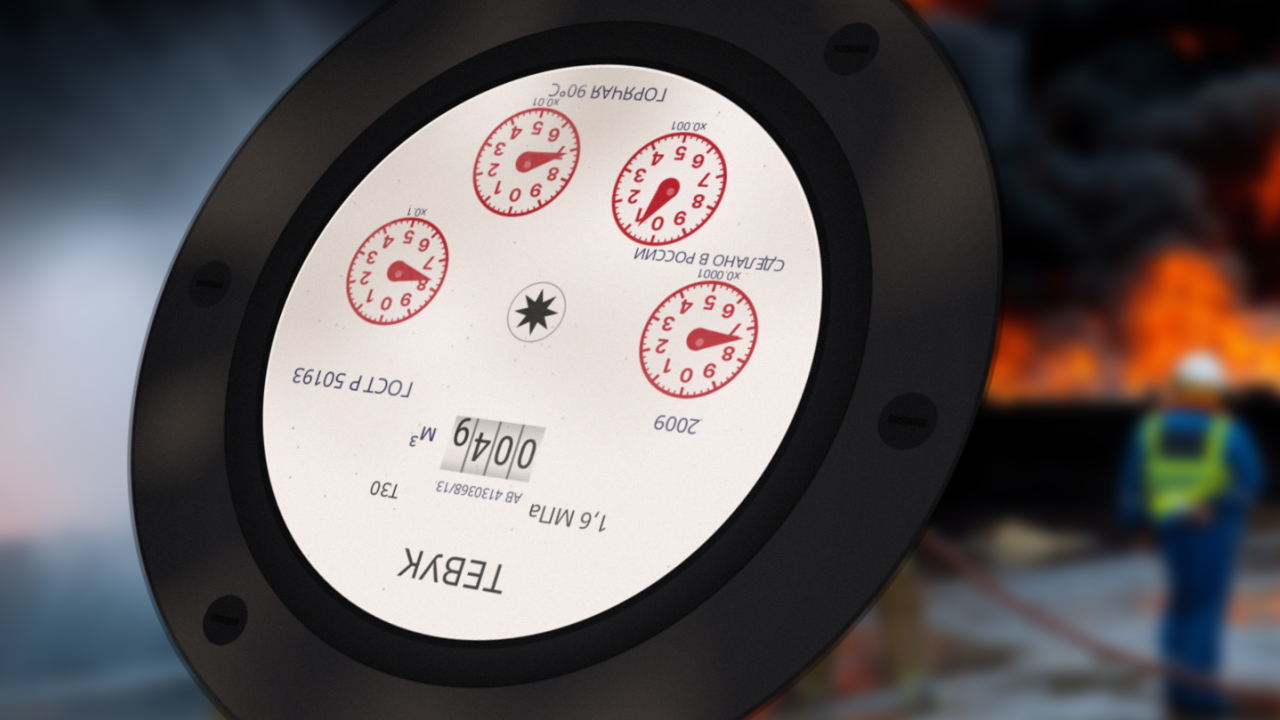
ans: {"value": 48.7707, "unit": "m³"}
